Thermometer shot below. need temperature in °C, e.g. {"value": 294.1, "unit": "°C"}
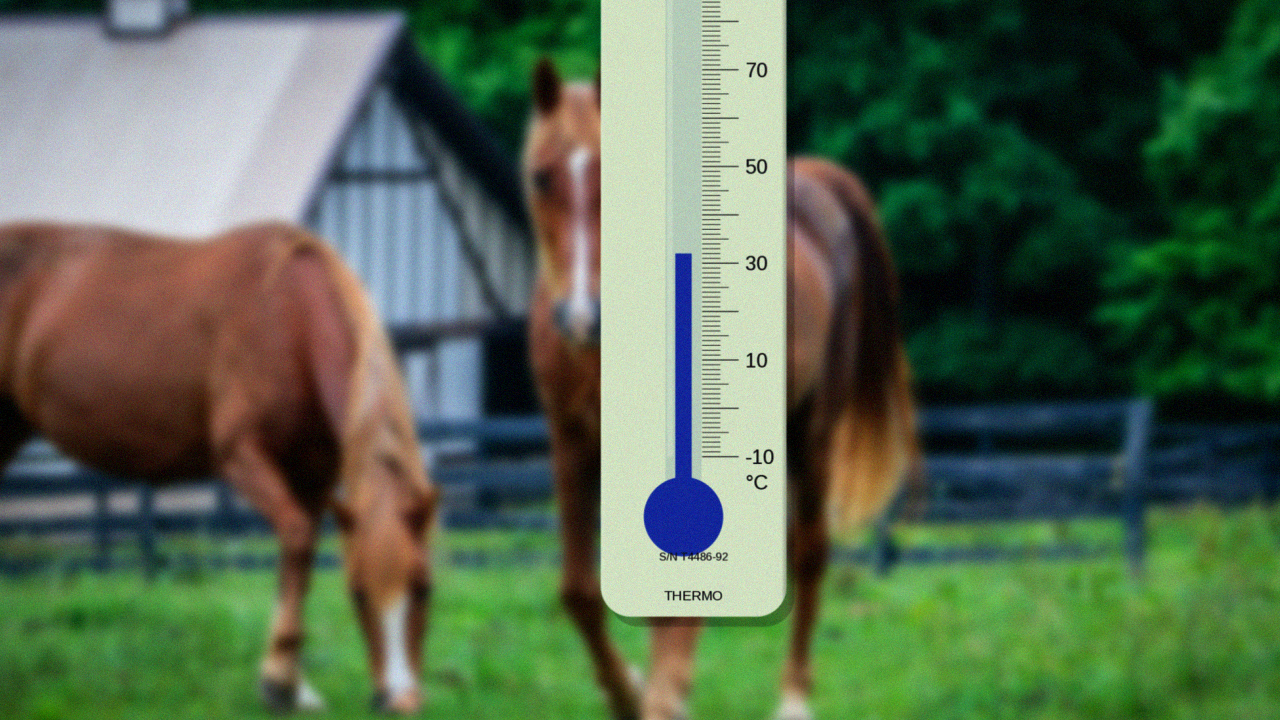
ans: {"value": 32, "unit": "°C"}
